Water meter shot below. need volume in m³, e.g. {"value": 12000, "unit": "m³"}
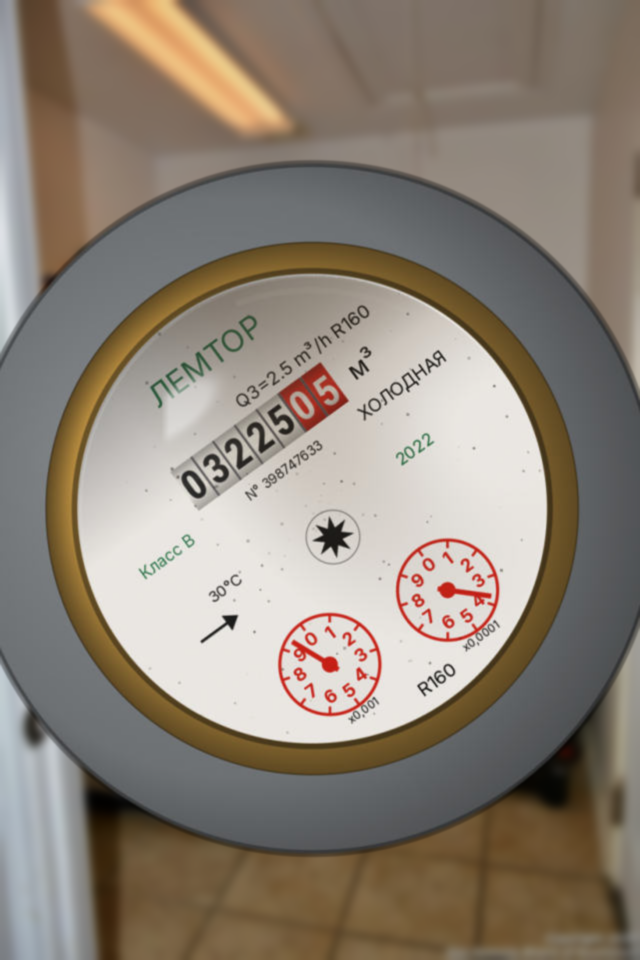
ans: {"value": 3225.0493, "unit": "m³"}
